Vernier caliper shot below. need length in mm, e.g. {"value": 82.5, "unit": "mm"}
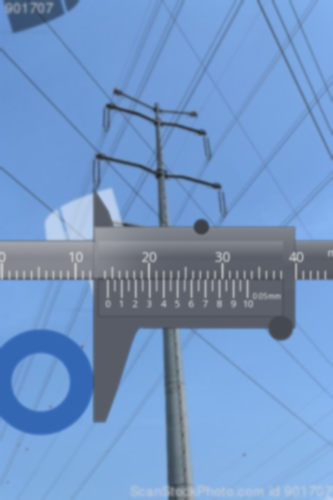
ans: {"value": 14.4, "unit": "mm"}
